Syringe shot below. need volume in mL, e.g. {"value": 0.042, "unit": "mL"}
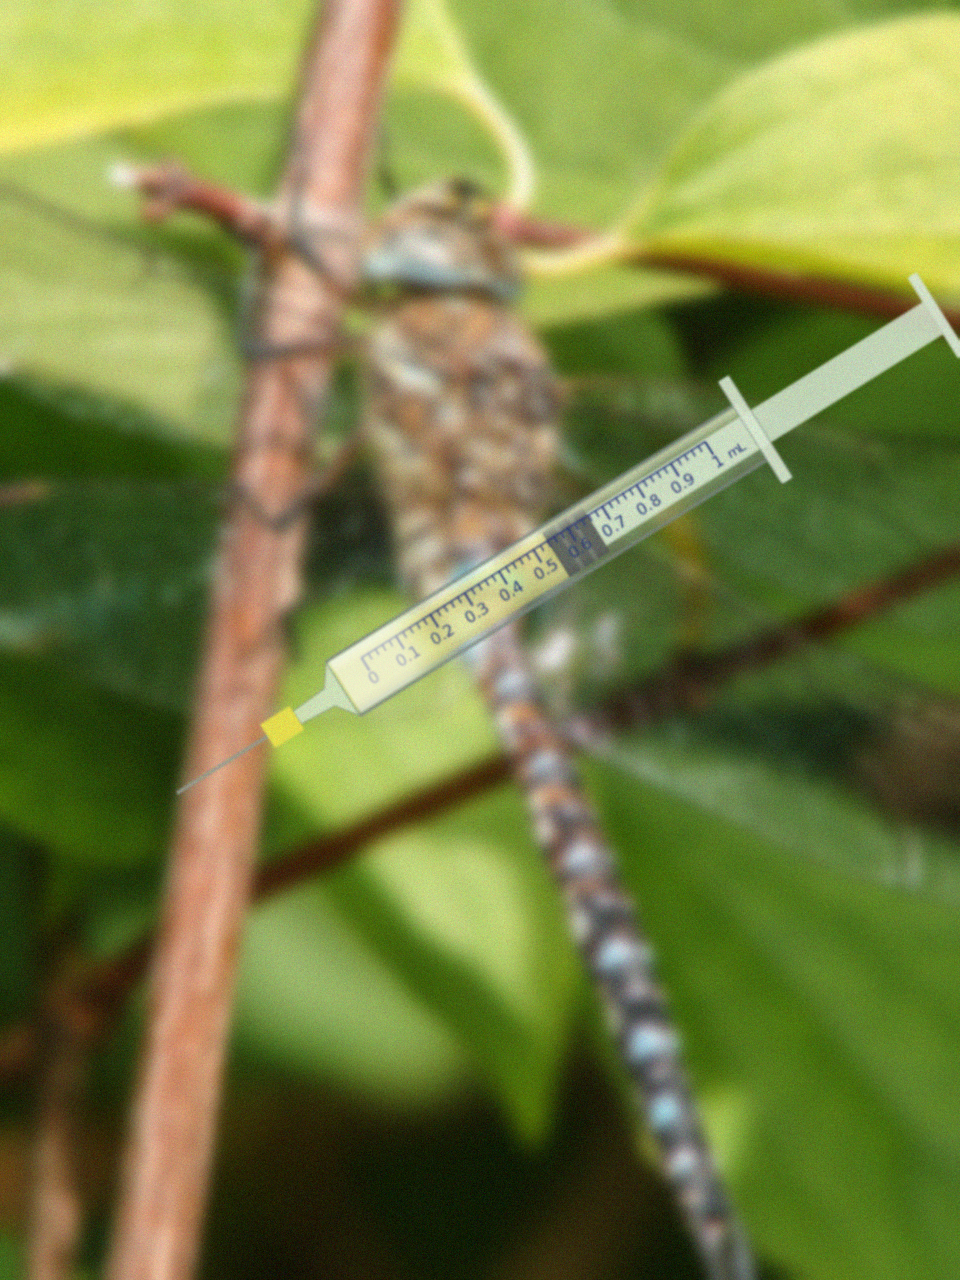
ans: {"value": 0.54, "unit": "mL"}
